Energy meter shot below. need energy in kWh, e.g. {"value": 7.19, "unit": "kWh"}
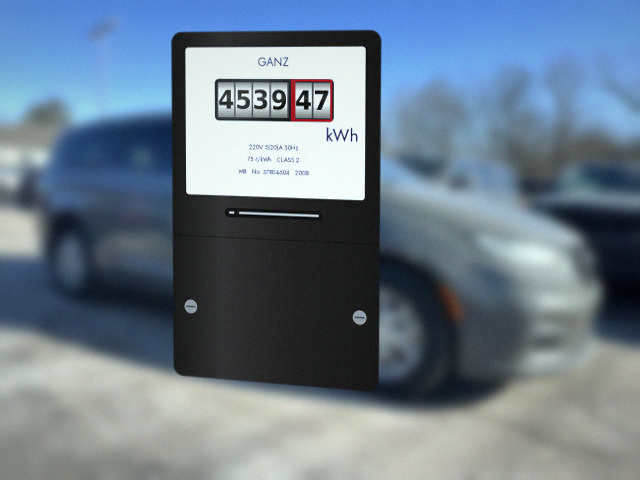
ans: {"value": 4539.47, "unit": "kWh"}
